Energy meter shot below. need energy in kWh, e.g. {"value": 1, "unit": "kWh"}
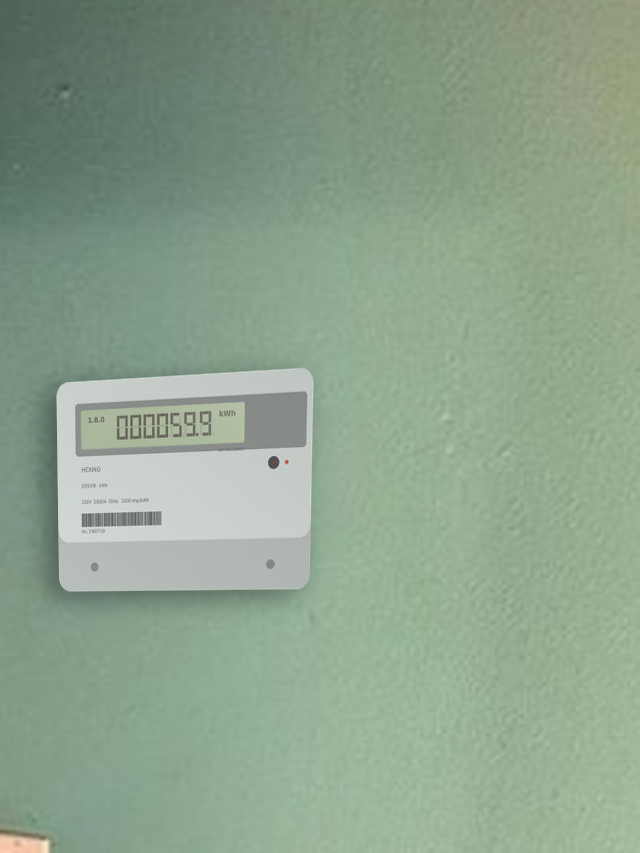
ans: {"value": 59.9, "unit": "kWh"}
